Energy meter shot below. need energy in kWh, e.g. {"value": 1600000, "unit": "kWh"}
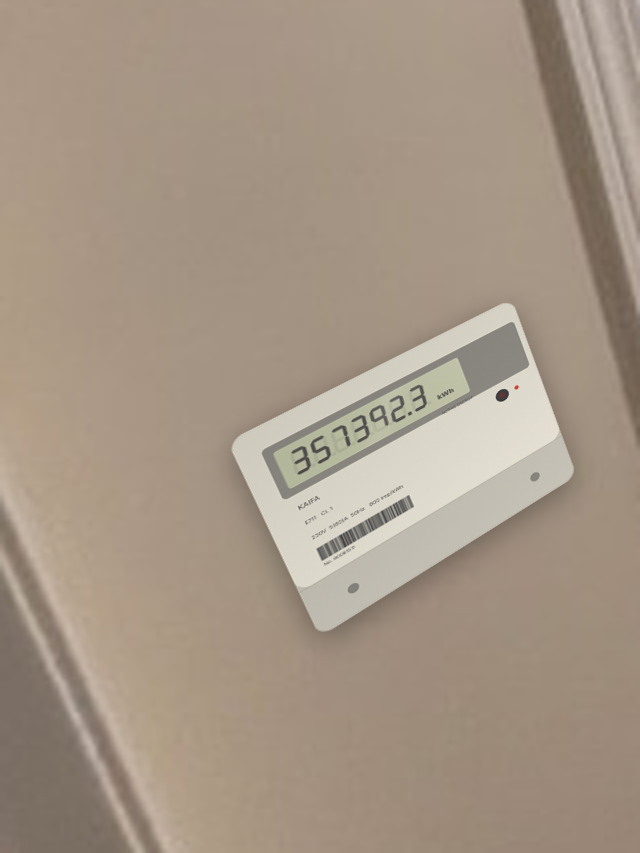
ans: {"value": 357392.3, "unit": "kWh"}
